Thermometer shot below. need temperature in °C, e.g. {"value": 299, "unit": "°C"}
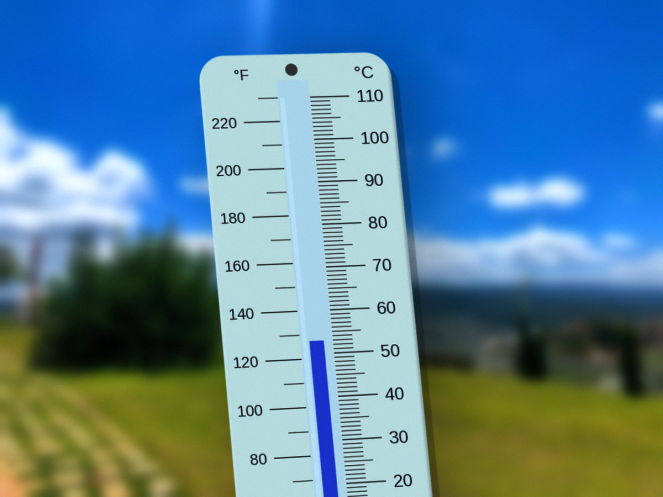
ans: {"value": 53, "unit": "°C"}
